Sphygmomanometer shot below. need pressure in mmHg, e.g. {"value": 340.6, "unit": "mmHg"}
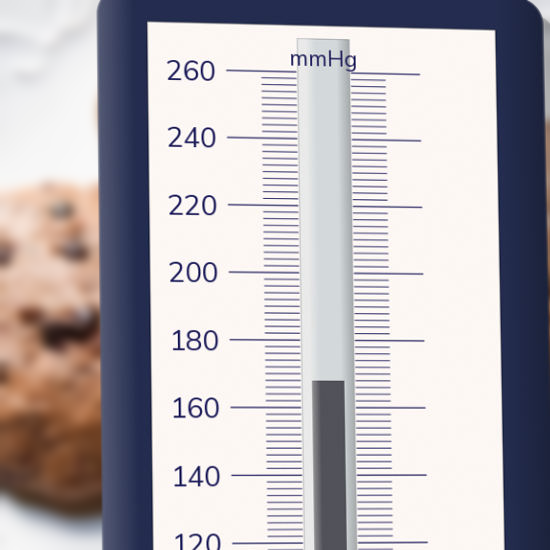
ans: {"value": 168, "unit": "mmHg"}
